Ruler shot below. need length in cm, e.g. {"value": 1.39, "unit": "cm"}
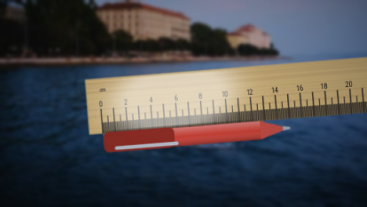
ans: {"value": 15, "unit": "cm"}
